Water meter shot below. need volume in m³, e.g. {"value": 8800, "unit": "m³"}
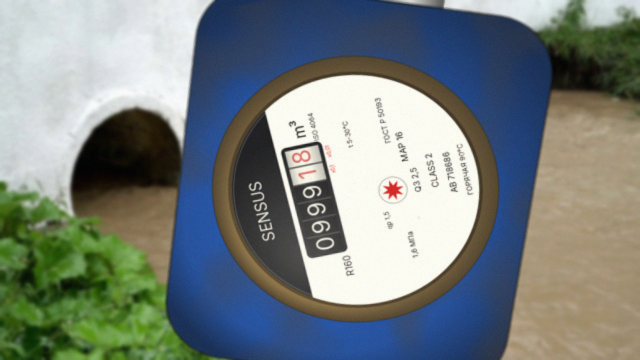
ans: {"value": 999.18, "unit": "m³"}
